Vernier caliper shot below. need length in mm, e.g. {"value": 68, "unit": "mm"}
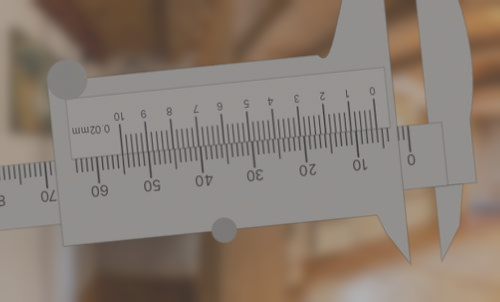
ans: {"value": 6.0, "unit": "mm"}
